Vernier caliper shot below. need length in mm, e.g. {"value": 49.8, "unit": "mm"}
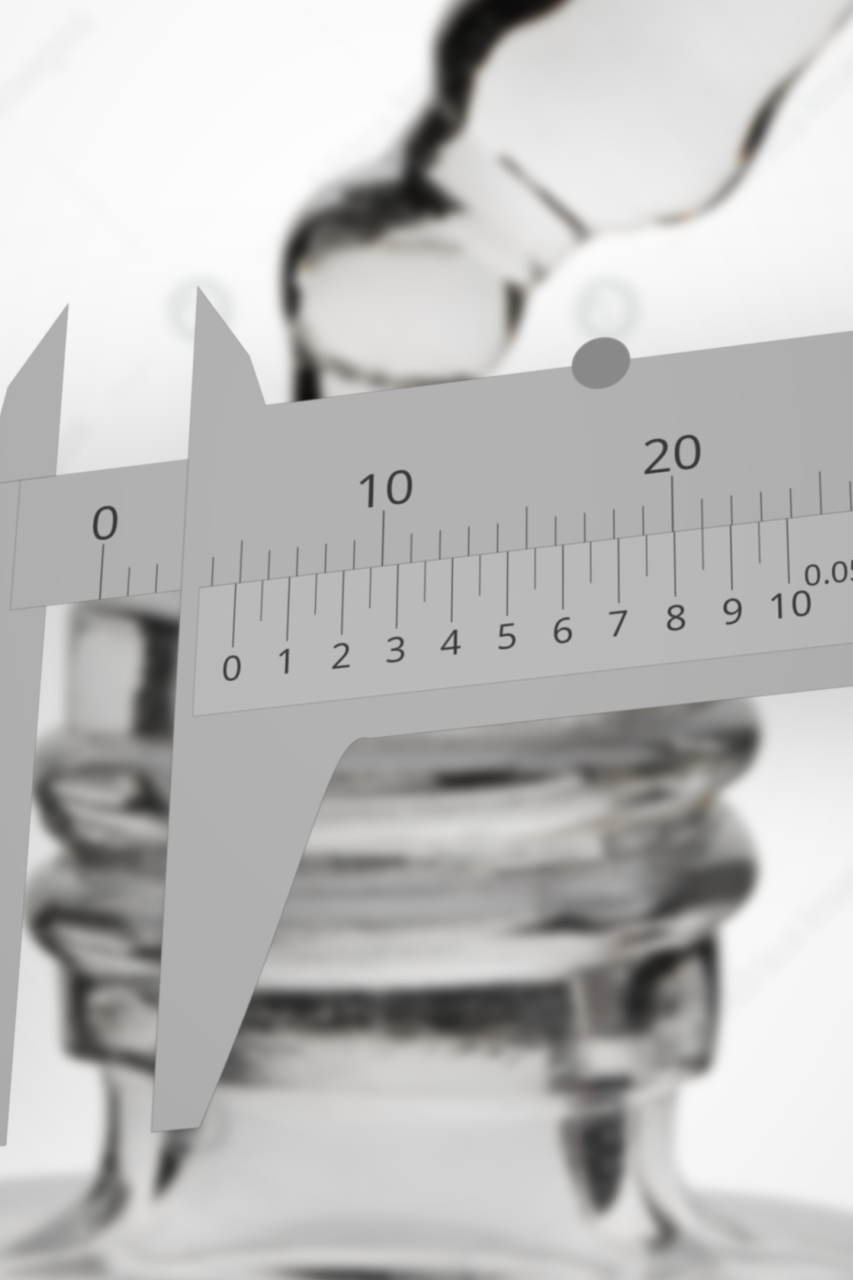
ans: {"value": 4.85, "unit": "mm"}
